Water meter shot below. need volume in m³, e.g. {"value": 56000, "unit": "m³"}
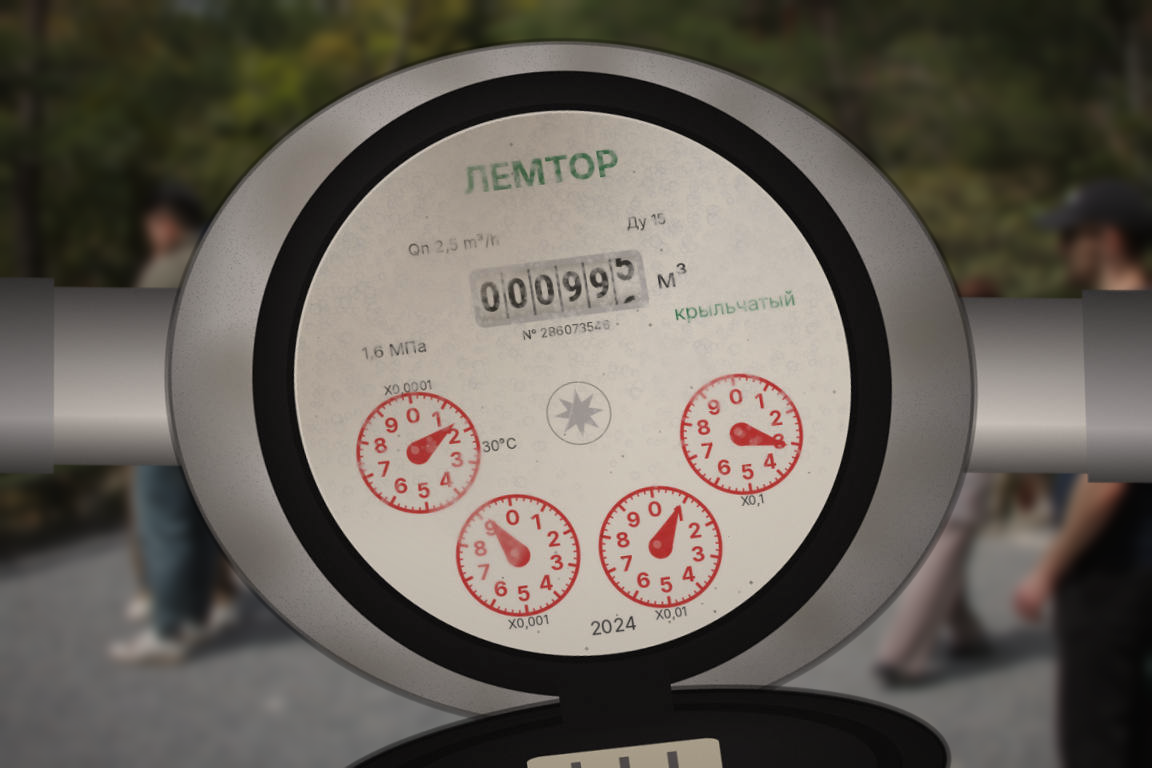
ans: {"value": 995.3091, "unit": "m³"}
